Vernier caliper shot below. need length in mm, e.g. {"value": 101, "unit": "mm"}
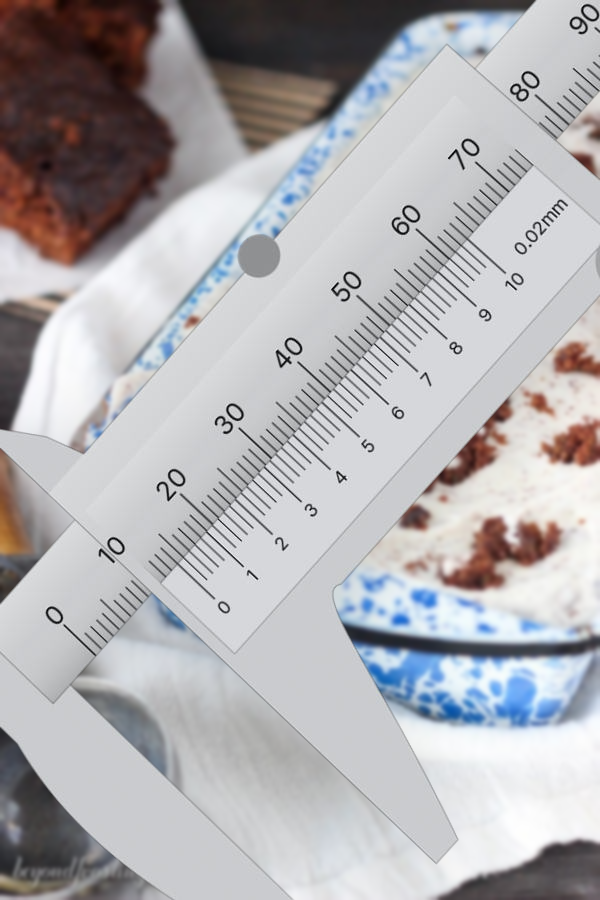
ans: {"value": 14.0, "unit": "mm"}
